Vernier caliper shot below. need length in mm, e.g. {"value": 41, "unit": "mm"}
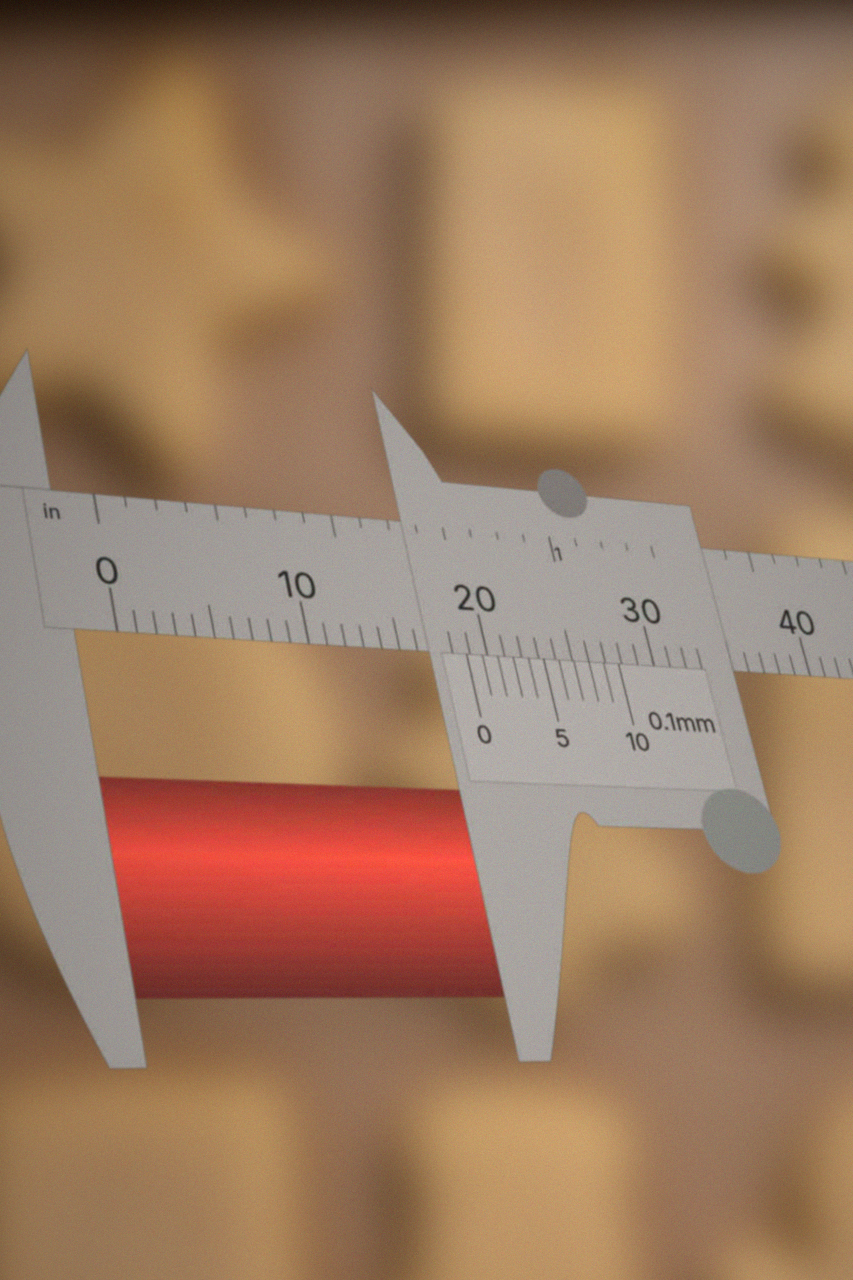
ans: {"value": 18.8, "unit": "mm"}
